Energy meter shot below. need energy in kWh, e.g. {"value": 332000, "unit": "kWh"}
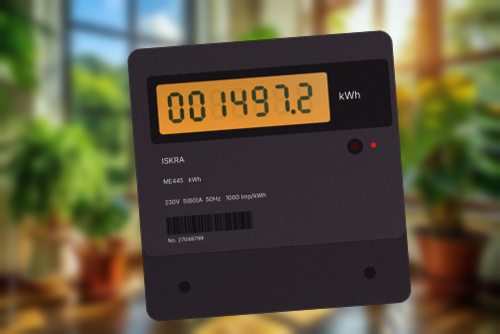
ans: {"value": 1497.2, "unit": "kWh"}
